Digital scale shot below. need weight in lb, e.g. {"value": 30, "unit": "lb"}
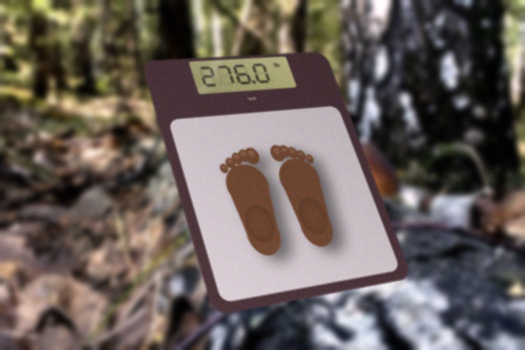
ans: {"value": 276.0, "unit": "lb"}
